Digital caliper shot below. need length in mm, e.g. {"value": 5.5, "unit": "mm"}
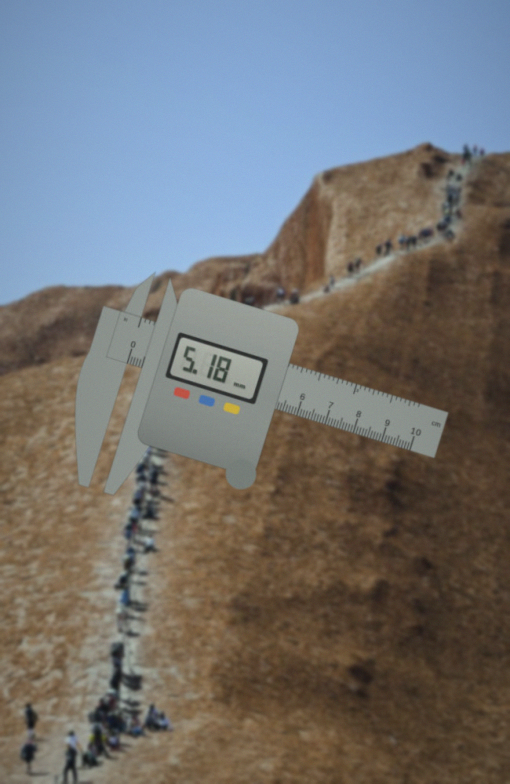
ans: {"value": 5.18, "unit": "mm"}
